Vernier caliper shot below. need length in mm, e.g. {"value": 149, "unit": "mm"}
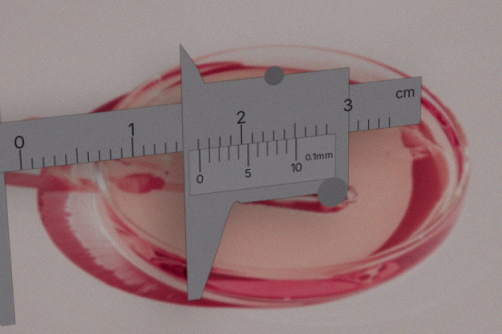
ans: {"value": 16.1, "unit": "mm"}
